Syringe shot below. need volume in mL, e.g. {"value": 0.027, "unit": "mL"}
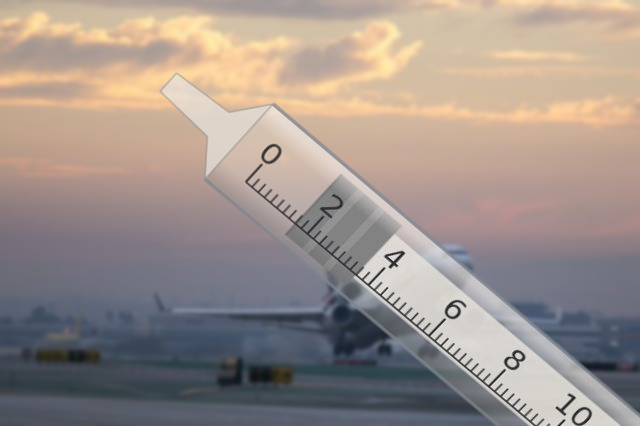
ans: {"value": 1.6, "unit": "mL"}
